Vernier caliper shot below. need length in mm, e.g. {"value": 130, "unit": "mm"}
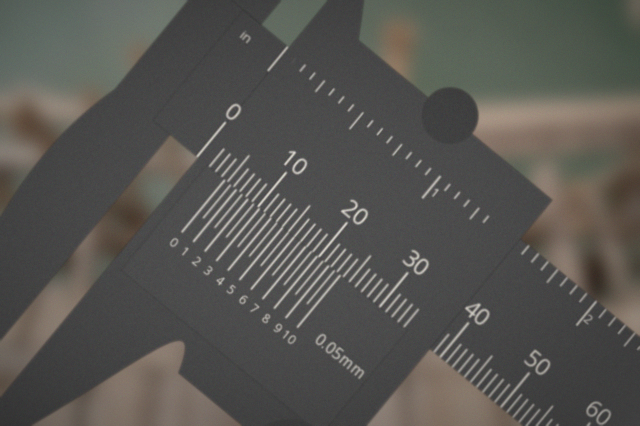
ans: {"value": 4.6, "unit": "mm"}
